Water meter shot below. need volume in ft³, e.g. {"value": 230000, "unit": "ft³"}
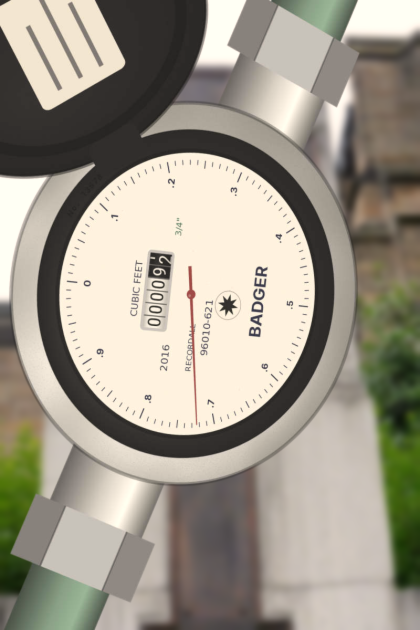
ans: {"value": 91.72, "unit": "ft³"}
